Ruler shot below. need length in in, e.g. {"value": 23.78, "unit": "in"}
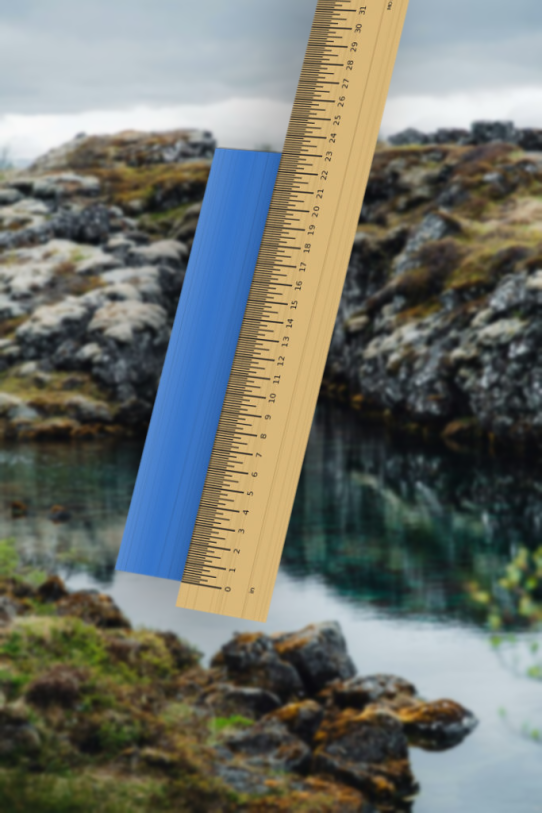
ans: {"value": 23, "unit": "in"}
